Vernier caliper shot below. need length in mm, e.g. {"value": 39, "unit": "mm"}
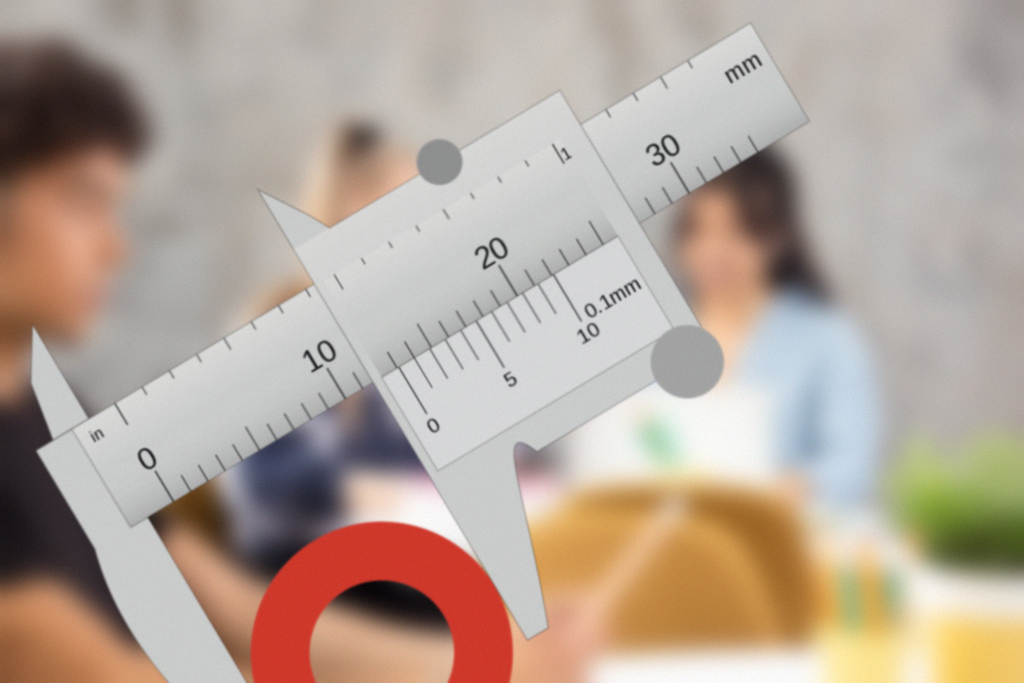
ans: {"value": 13.1, "unit": "mm"}
